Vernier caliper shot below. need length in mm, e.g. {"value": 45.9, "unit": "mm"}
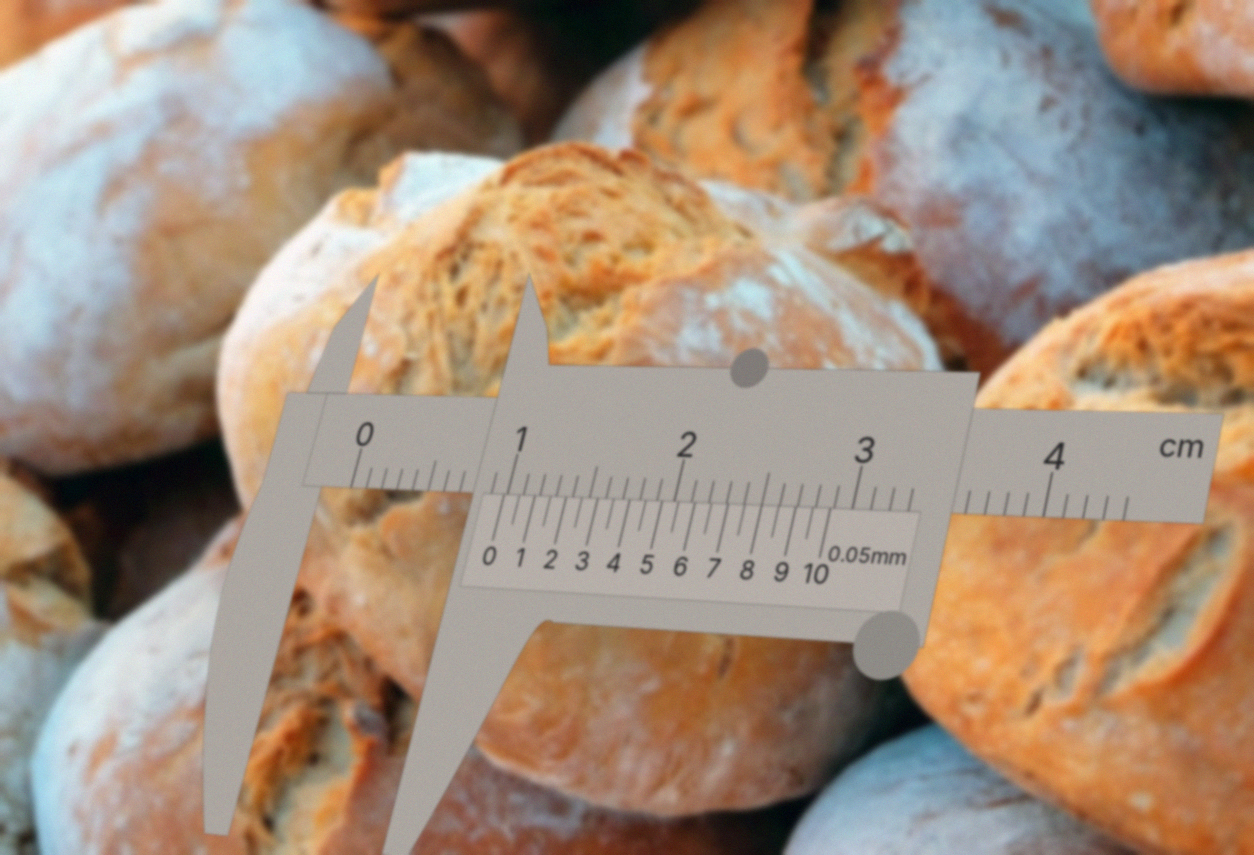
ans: {"value": 9.8, "unit": "mm"}
